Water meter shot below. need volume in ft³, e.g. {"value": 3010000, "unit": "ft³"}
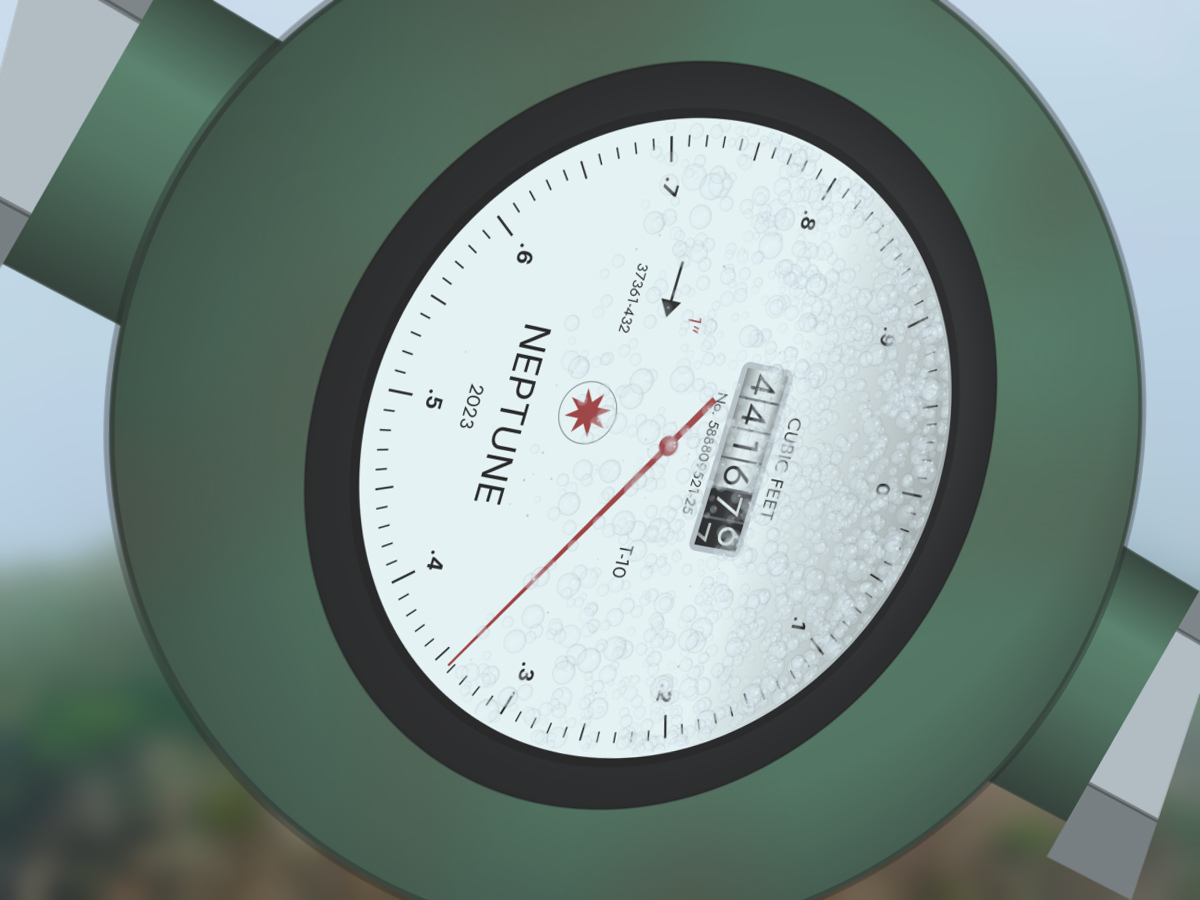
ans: {"value": 441676.34, "unit": "ft³"}
